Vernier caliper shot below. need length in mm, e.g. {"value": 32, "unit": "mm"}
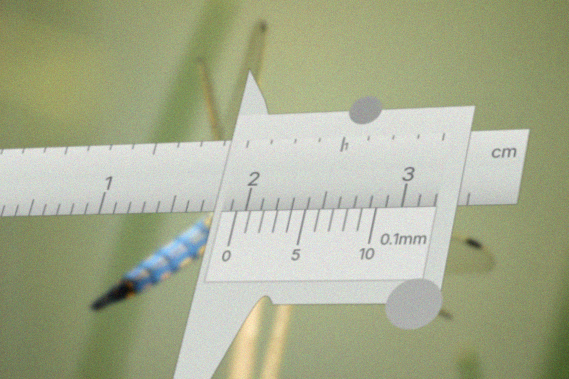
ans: {"value": 19.4, "unit": "mm"}
